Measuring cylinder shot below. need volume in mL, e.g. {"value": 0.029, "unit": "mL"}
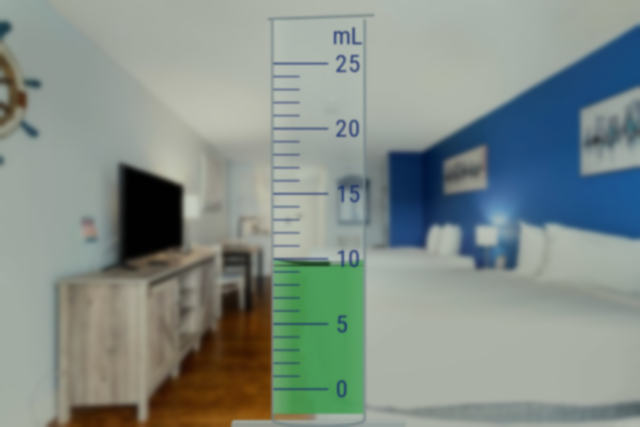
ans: {"value": 9.5, "unit": "mL"}
